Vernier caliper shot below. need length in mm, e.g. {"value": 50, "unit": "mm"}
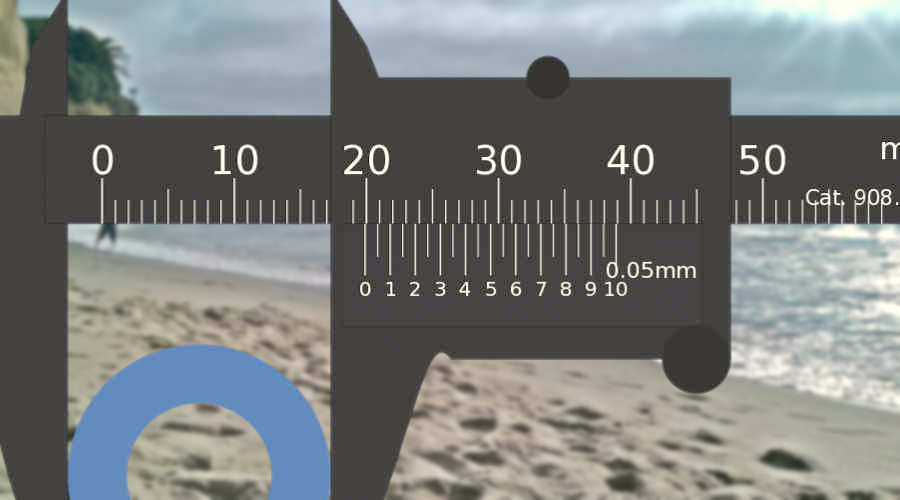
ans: {"value": 19.9, "unit": "mm"}
